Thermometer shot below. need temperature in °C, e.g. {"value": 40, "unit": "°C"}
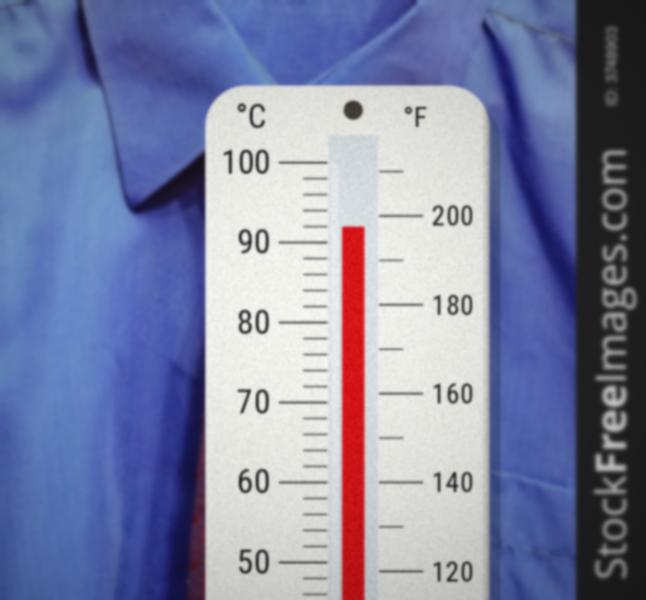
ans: {"value": 92, "unit": "°C"}
